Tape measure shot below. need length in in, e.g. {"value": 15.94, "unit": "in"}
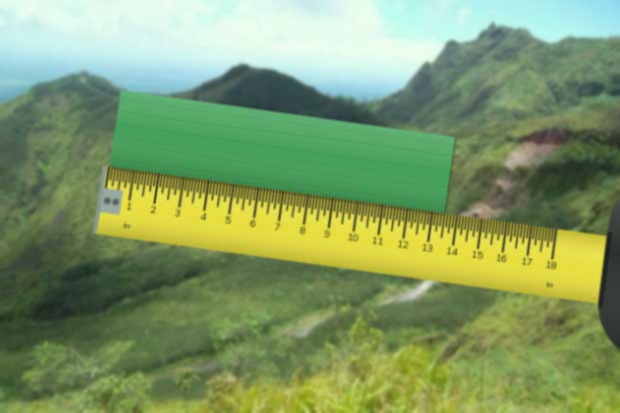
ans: {"value": 13.5, "unit": "in"}
